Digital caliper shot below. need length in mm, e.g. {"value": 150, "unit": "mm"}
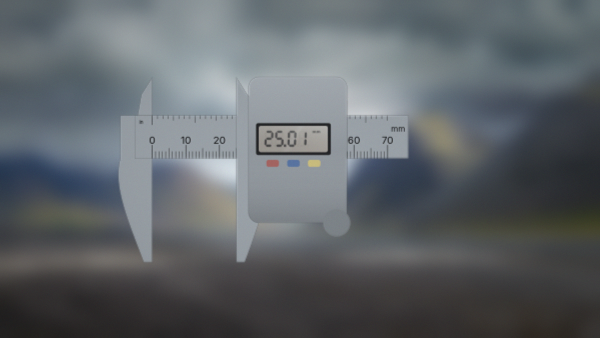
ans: {"value": 25.01, "unit": "mm"}
